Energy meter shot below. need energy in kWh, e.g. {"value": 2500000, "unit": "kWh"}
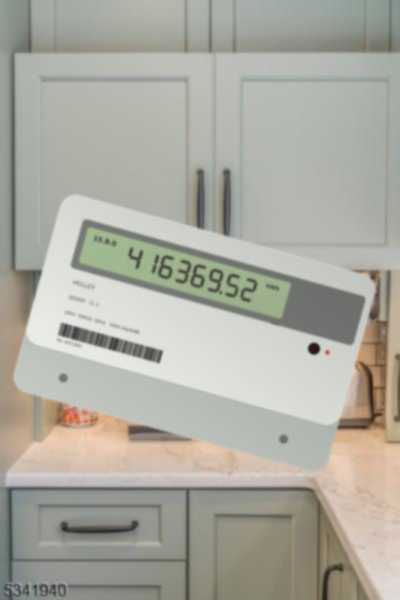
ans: {"value": 416369.52, "unit": "kWh"}
